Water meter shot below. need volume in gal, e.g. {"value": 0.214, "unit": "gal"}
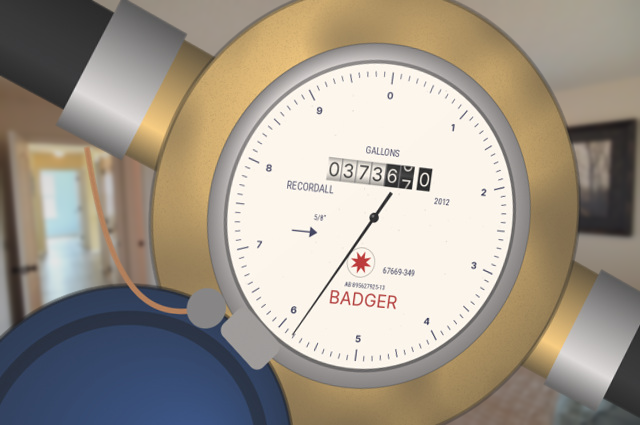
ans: {"value": 373665.8, "unit": "gal"}
